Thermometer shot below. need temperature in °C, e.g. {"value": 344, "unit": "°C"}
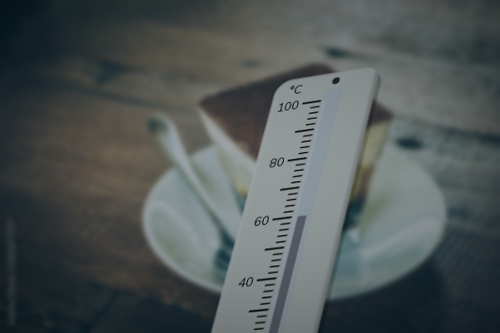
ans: {"value": 60, "unit": "°C"}
